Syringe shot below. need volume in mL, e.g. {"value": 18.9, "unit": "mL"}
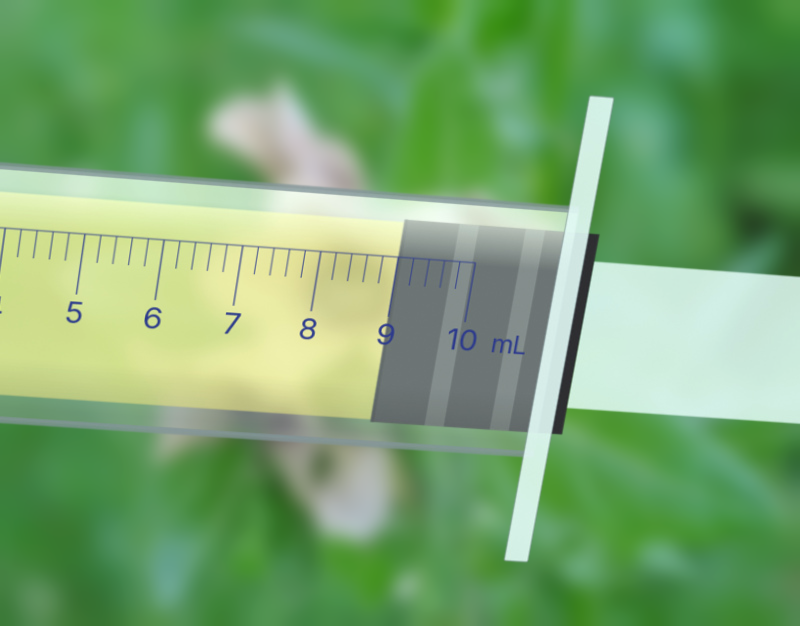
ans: {"value": 9, "unit": "mL"}
